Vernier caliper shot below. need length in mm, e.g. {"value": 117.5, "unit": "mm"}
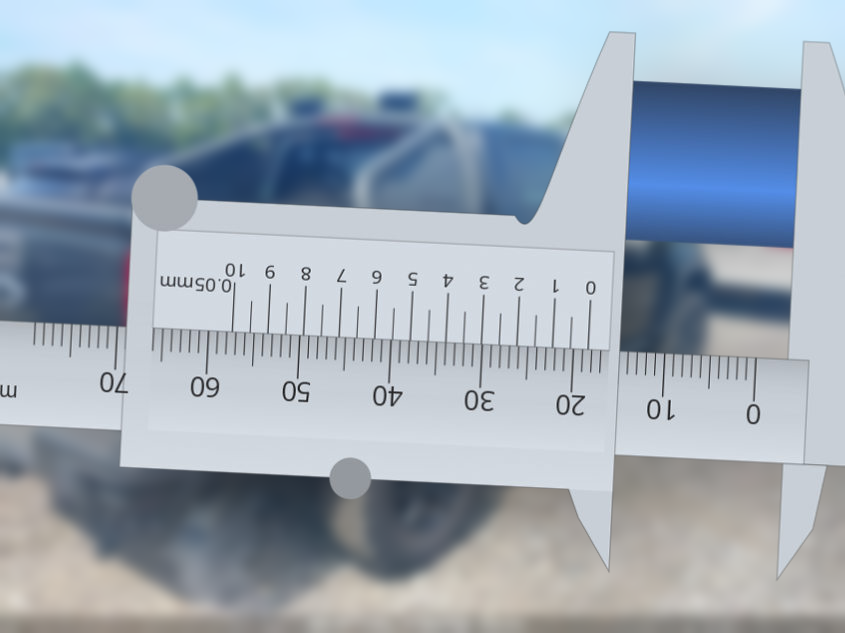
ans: {"value": 18.4, "unit": "mm"}
